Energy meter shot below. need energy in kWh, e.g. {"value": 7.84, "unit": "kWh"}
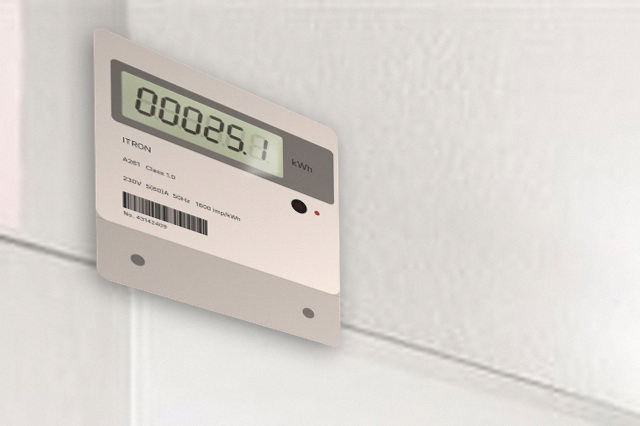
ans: {"value": 25.1, "unit": "kWh"}
